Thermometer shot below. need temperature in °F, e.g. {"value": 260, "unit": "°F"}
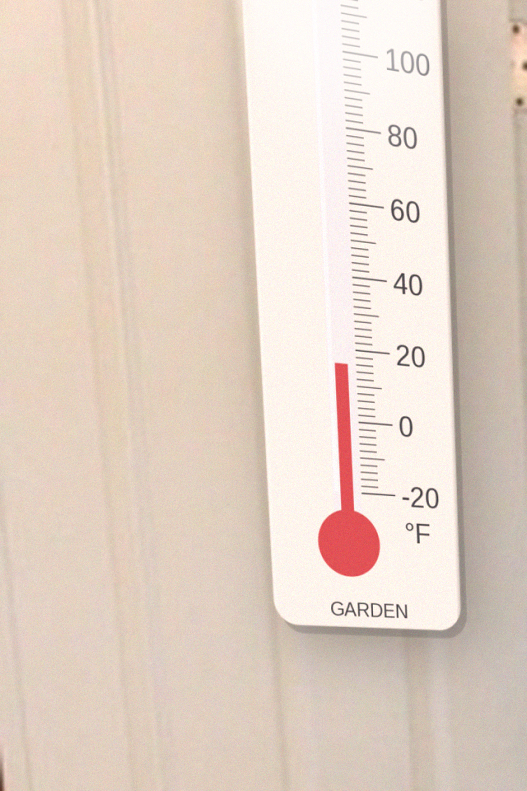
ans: {"value": 16, "unit": "°F"}
